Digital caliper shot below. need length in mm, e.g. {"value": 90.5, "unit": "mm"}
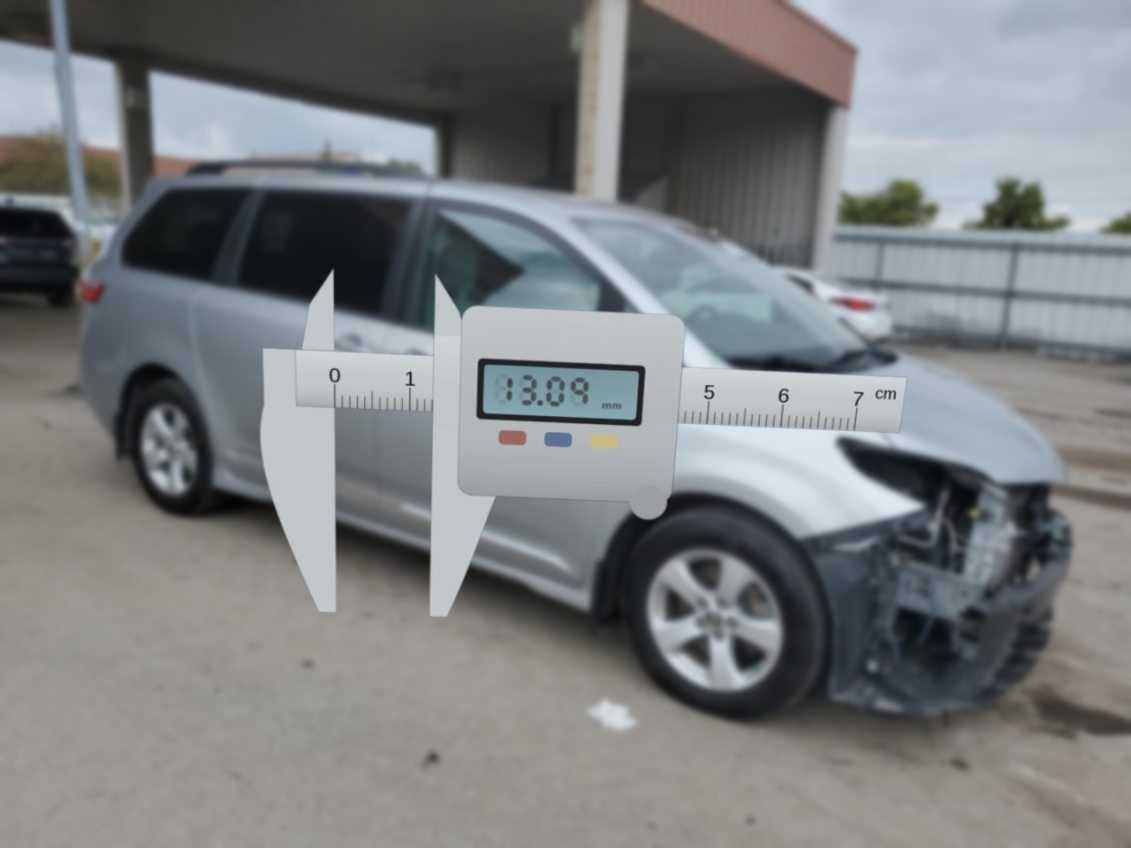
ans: {"value": 13.09, "unit": "mm"}
